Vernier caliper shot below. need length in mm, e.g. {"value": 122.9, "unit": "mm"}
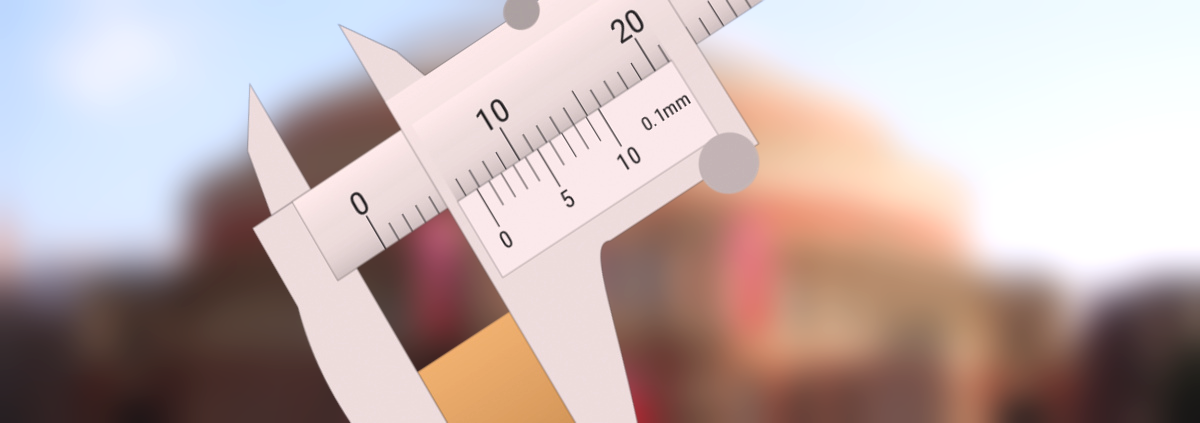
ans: {"value": 6.8, "unit": "mm"}
